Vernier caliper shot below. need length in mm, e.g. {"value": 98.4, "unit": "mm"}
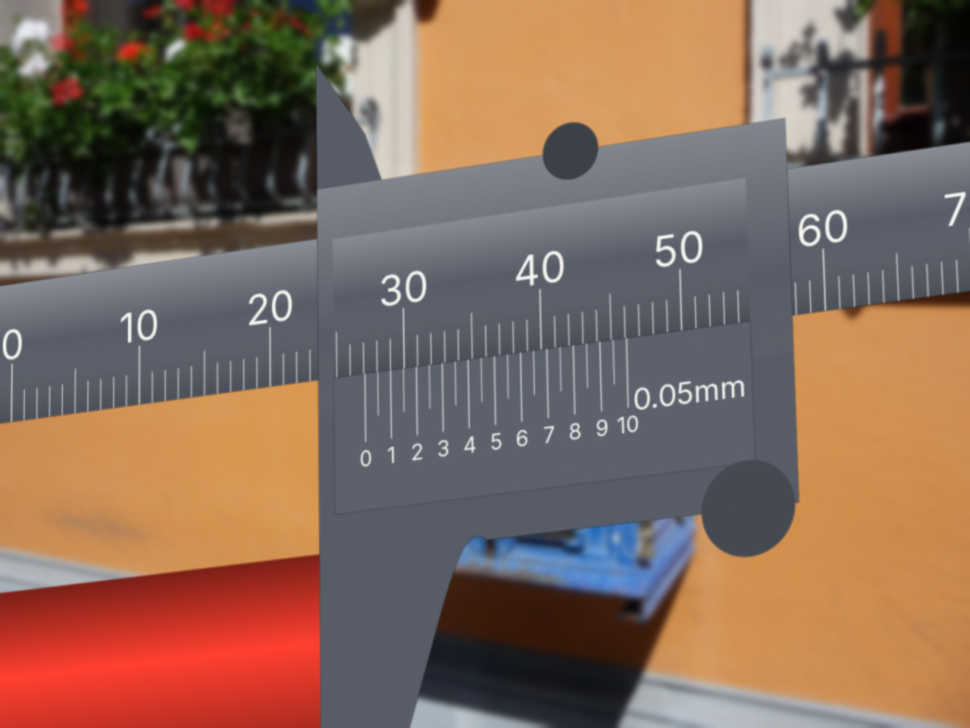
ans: {"value": 27.1, "unit": "mm"}
